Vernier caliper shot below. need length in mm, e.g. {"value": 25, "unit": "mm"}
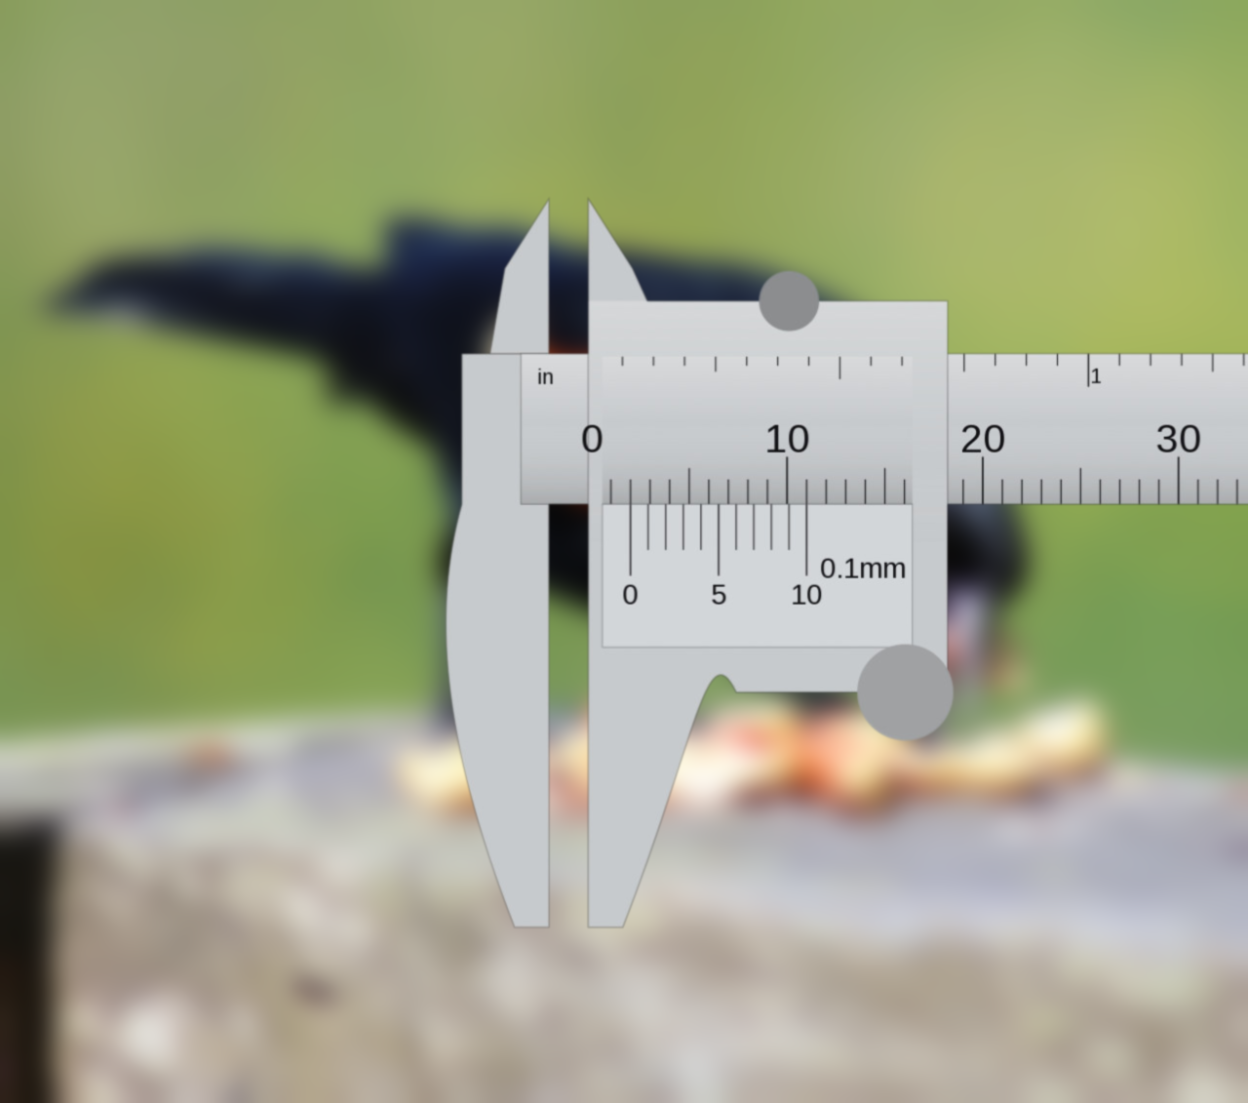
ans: {"value": 2.0, "unit": "mm"}
